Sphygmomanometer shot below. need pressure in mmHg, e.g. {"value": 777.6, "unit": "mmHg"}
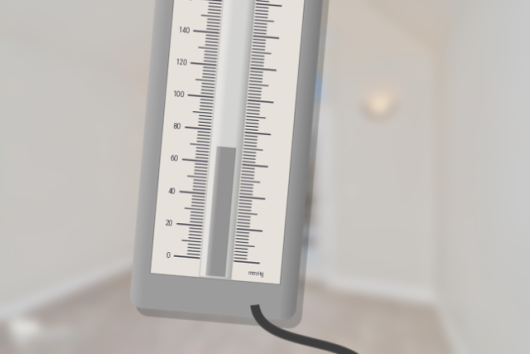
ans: {"value": 70, "unit": "mmHg"}
